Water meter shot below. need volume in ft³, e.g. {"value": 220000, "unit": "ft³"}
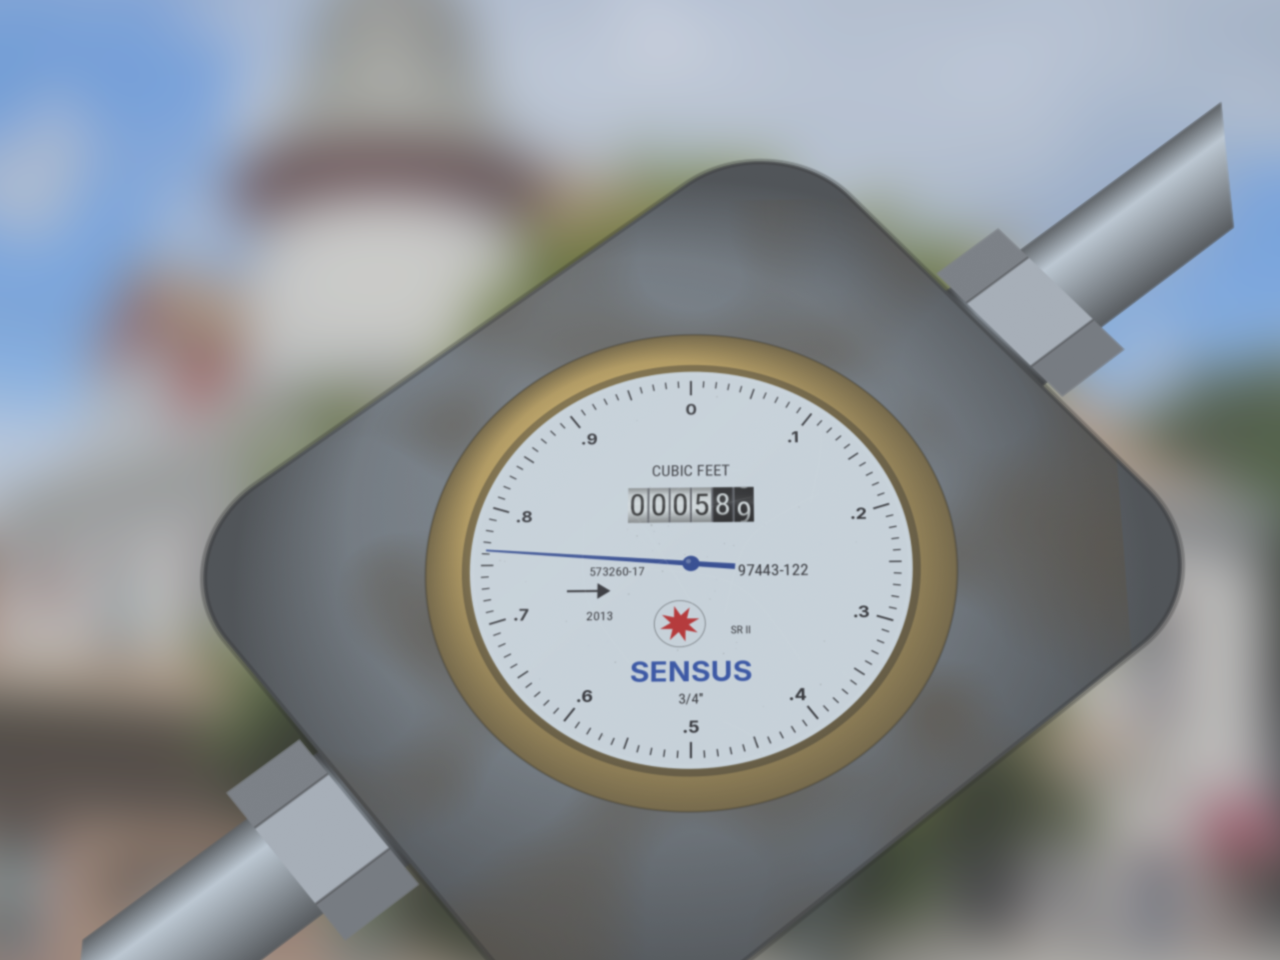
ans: {"value": 588.76, "unit": "ft³"}
